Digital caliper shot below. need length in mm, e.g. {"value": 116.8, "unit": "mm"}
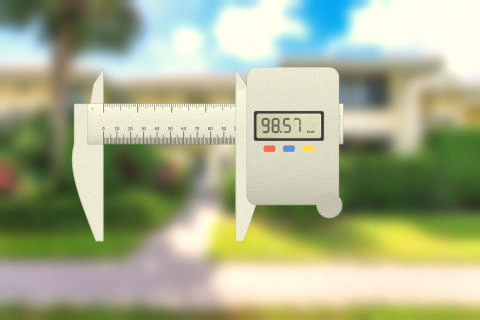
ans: {"value": 98.57, "unit": "mm"}
